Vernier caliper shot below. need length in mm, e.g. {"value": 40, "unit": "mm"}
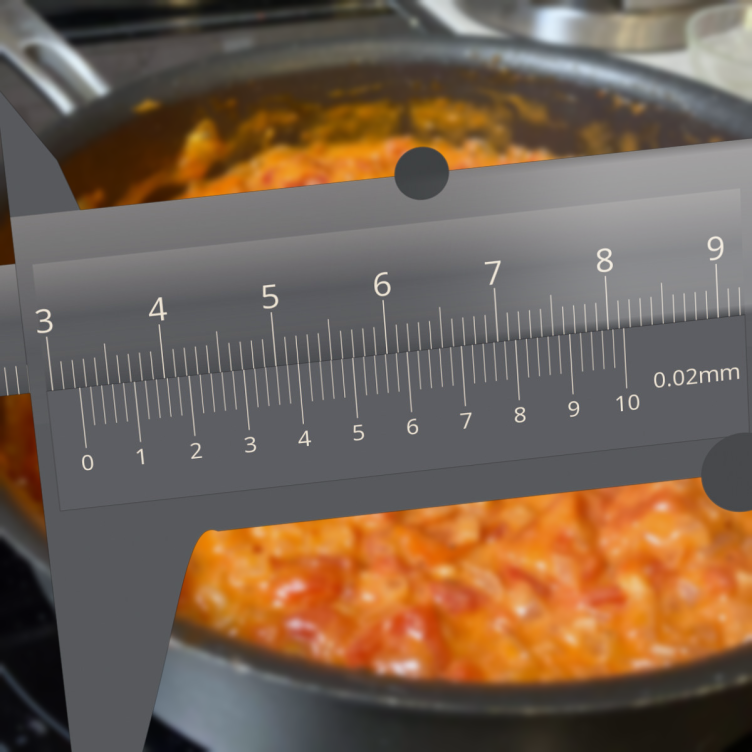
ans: {"value": 32.4, "unit": "mm"}
